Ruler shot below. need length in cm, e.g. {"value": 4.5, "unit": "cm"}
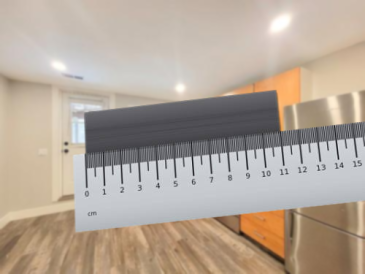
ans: {"value": 11, "unit": "cm"}
